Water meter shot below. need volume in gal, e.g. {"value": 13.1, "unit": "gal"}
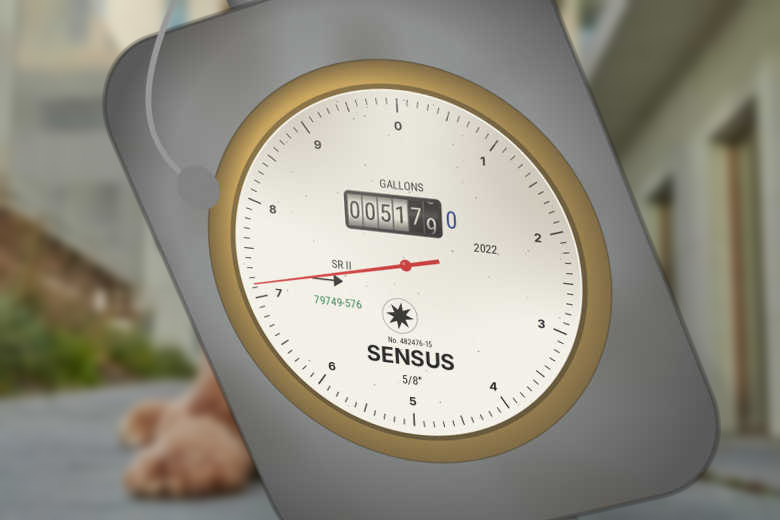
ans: {"value": 51787.1, "unit": "gal"}
